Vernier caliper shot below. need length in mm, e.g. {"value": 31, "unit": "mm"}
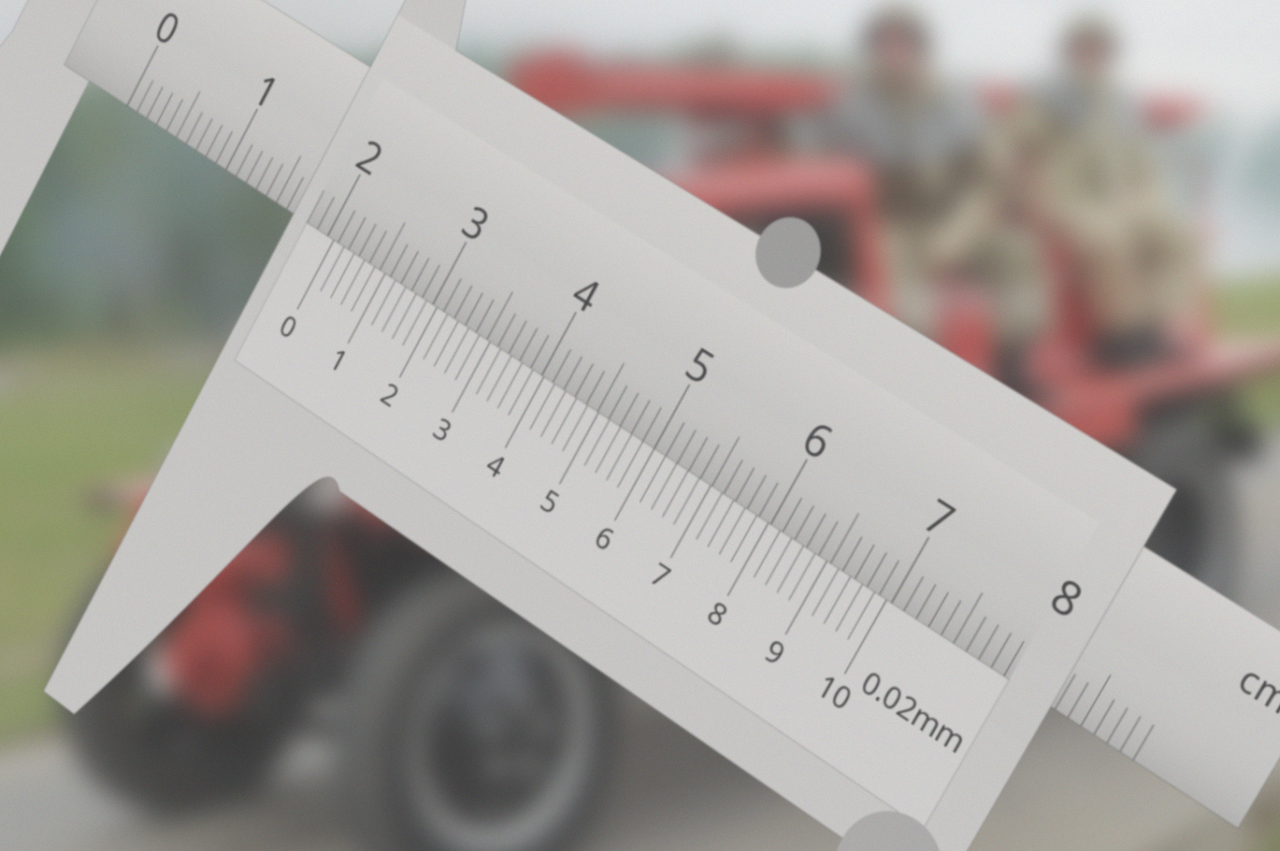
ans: {"value": 20.6, "unit": "mm"}
